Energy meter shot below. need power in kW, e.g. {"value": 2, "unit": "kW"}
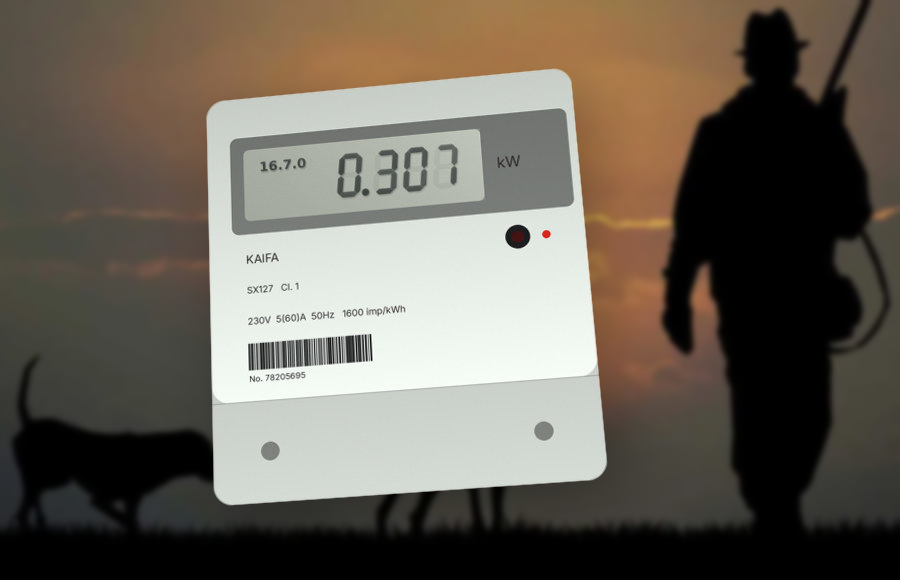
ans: {"value": 0.307, "unit": "kW"}
